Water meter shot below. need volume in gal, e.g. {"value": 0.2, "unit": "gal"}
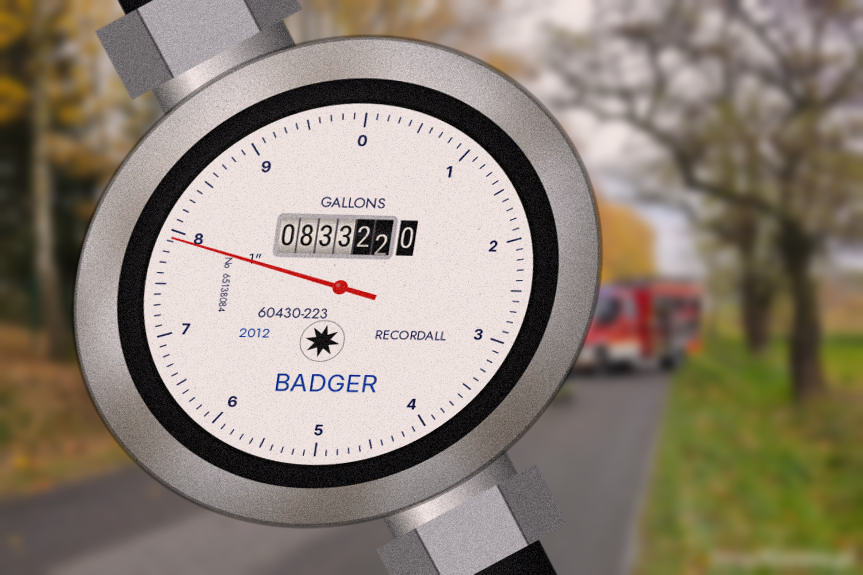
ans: {"value": 833217.9, "unit": "gal"}
